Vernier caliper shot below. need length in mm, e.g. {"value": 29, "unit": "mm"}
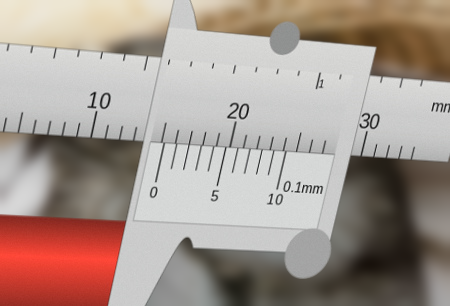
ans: {"value": 15.2, "unit": "mm"}
